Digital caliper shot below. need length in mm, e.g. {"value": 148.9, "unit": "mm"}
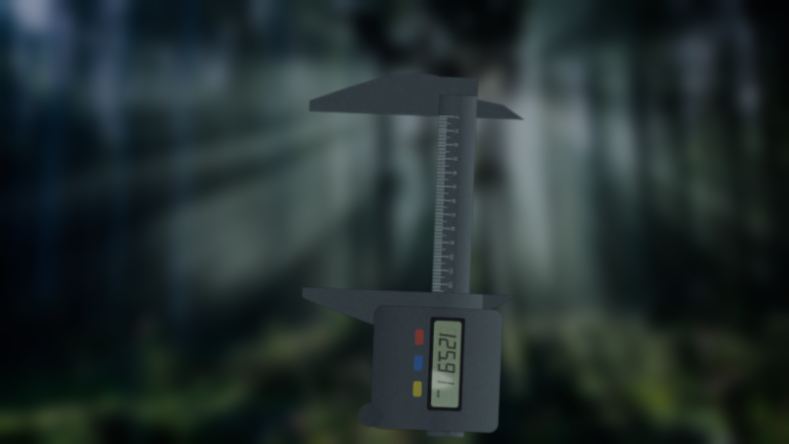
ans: {"value": 125.91, "unit": "mm"}
